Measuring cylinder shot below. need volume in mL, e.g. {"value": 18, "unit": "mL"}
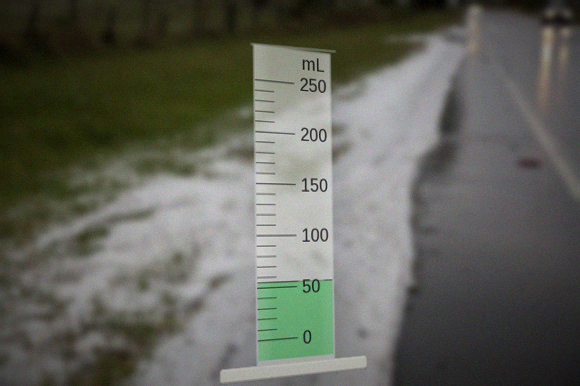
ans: {"value": 55, "unit": "mL"}
